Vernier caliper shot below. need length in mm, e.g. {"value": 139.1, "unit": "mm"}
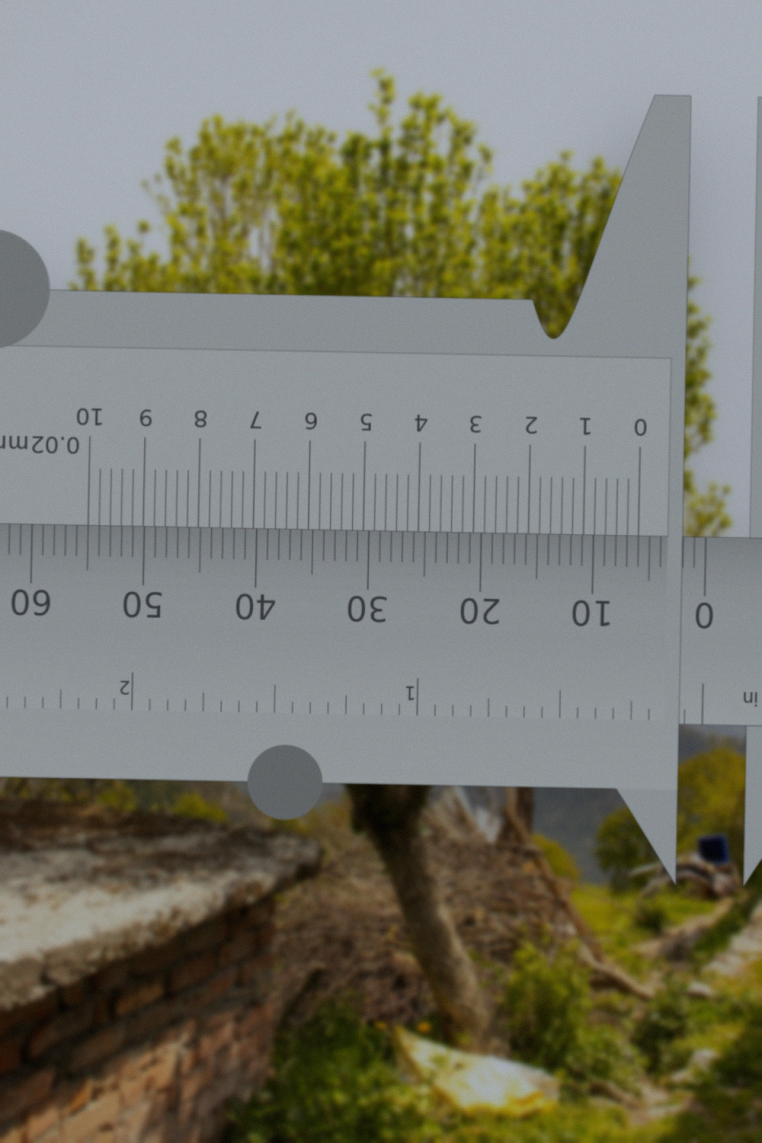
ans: {"value": 6.0, "unit": "mm"}
